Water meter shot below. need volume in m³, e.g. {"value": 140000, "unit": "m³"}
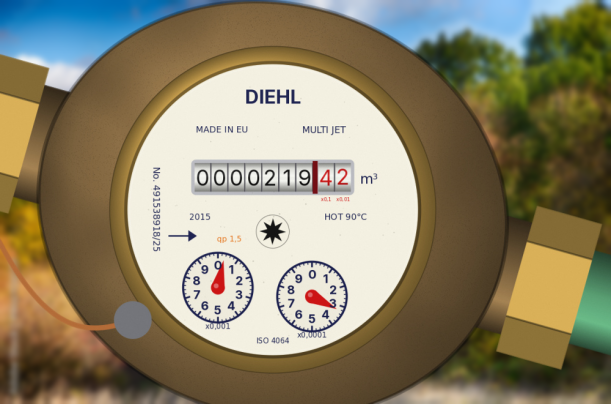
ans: {"value": 219.4203, "unit": "m³"}
